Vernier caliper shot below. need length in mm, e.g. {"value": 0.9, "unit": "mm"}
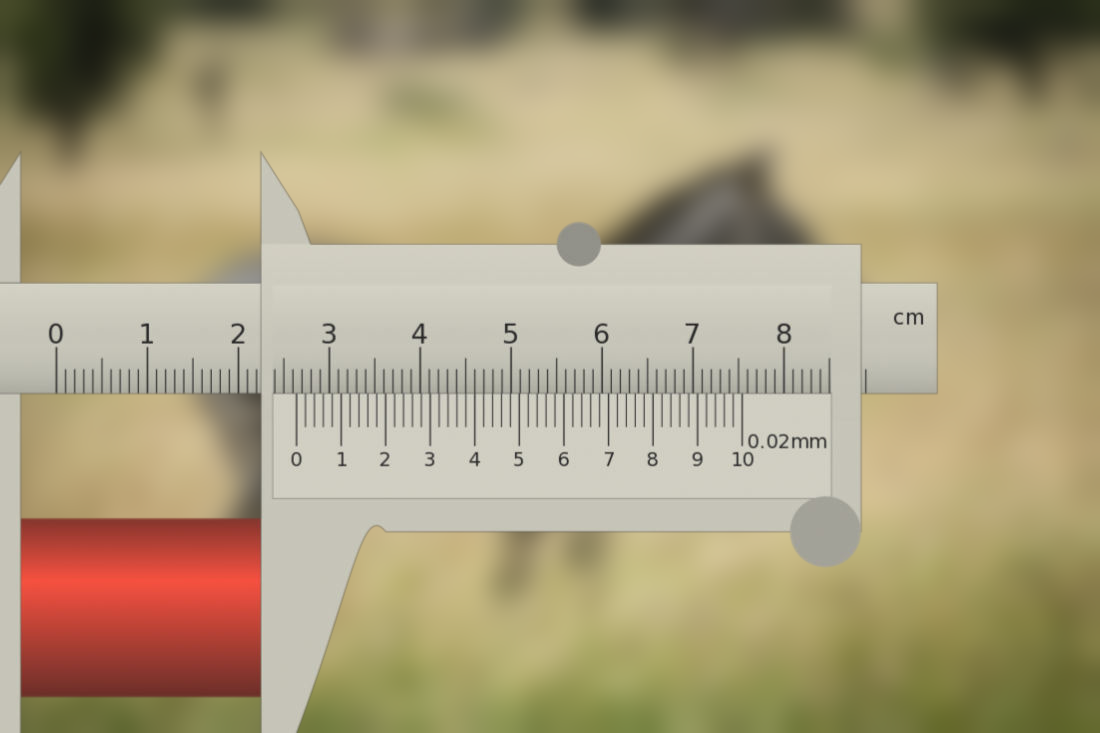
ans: {"value": 26.4, "unit": "mm"}
